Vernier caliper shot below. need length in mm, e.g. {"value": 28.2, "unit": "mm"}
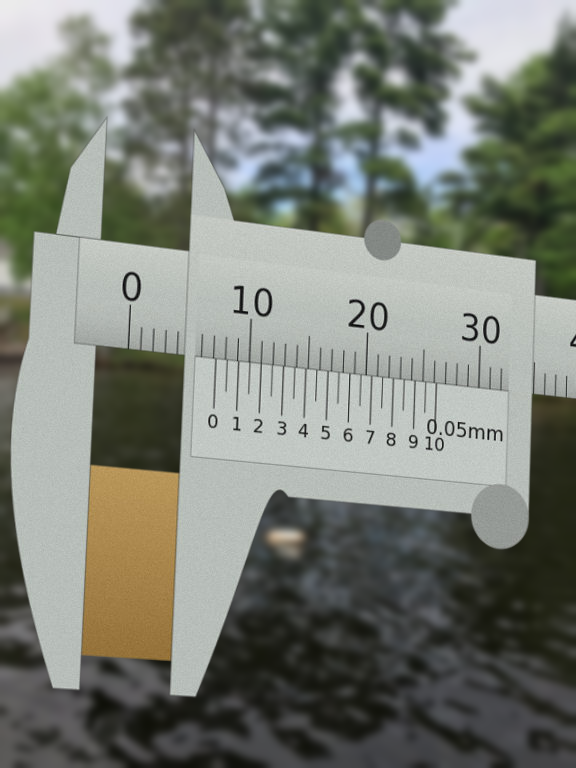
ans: {"value": 7.2, "unit": "mm"}
